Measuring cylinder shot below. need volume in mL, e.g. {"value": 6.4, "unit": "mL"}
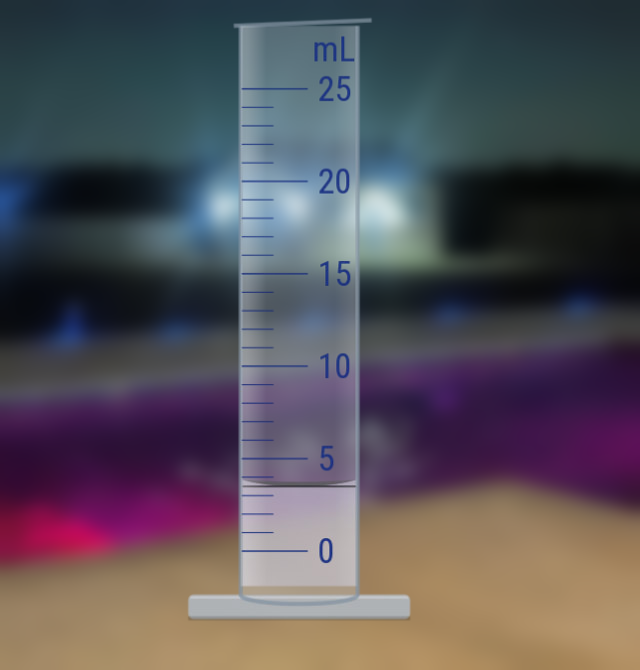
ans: {"value": 3.5, "unit": "mL"}
